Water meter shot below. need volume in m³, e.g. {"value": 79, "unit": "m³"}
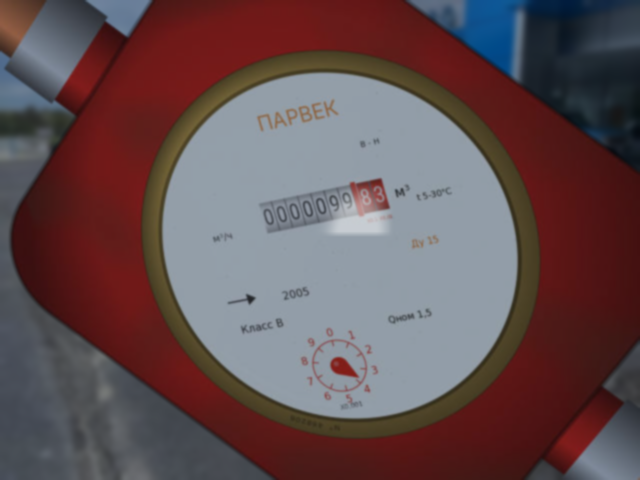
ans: {"value": 99.833, "unit": "m³"}
